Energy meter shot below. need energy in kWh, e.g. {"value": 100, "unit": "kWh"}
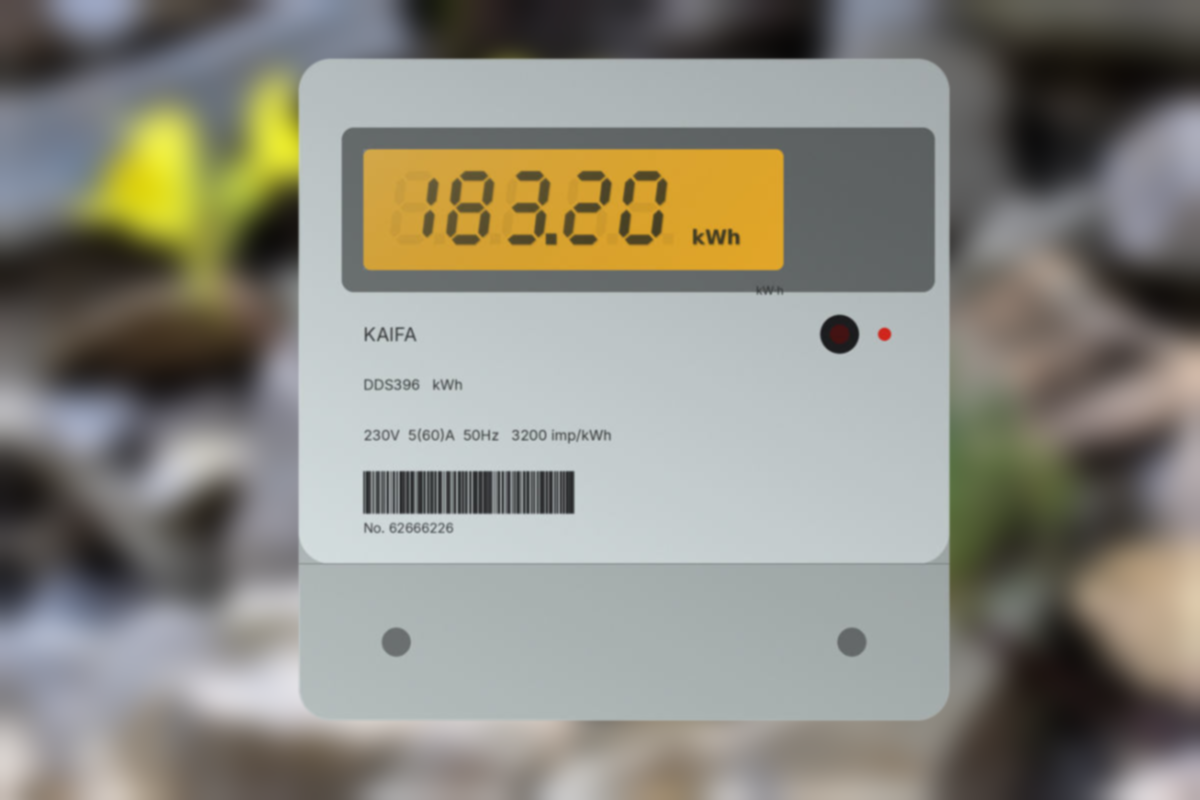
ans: {"value": 183.20, "unit": "kWh"}
